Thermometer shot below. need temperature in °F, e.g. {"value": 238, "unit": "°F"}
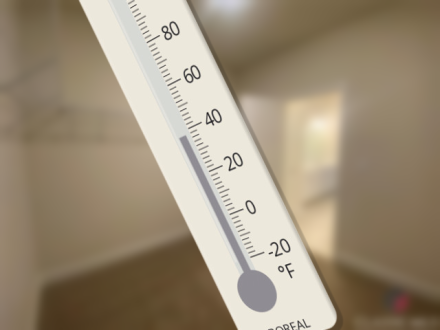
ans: {"value": 38, "unit": "°F"}
